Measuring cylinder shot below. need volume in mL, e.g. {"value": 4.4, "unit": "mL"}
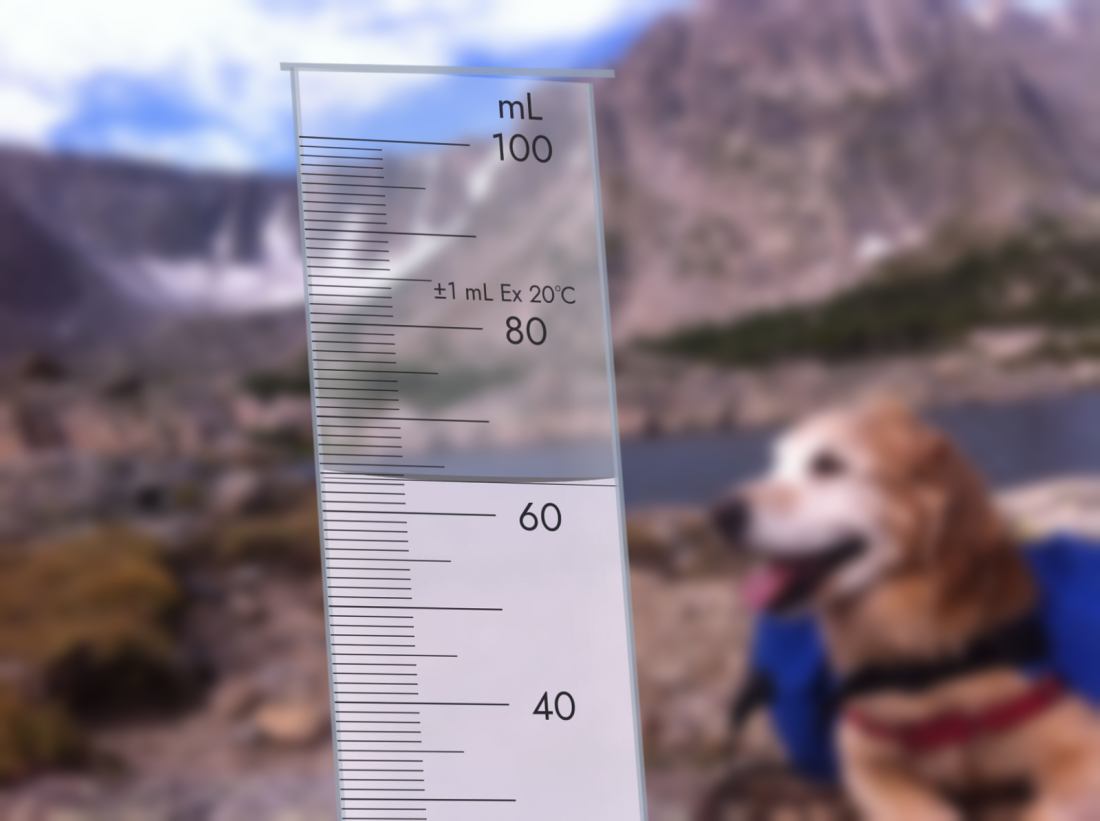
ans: {"value": 63.5, "unit": "mL"}
